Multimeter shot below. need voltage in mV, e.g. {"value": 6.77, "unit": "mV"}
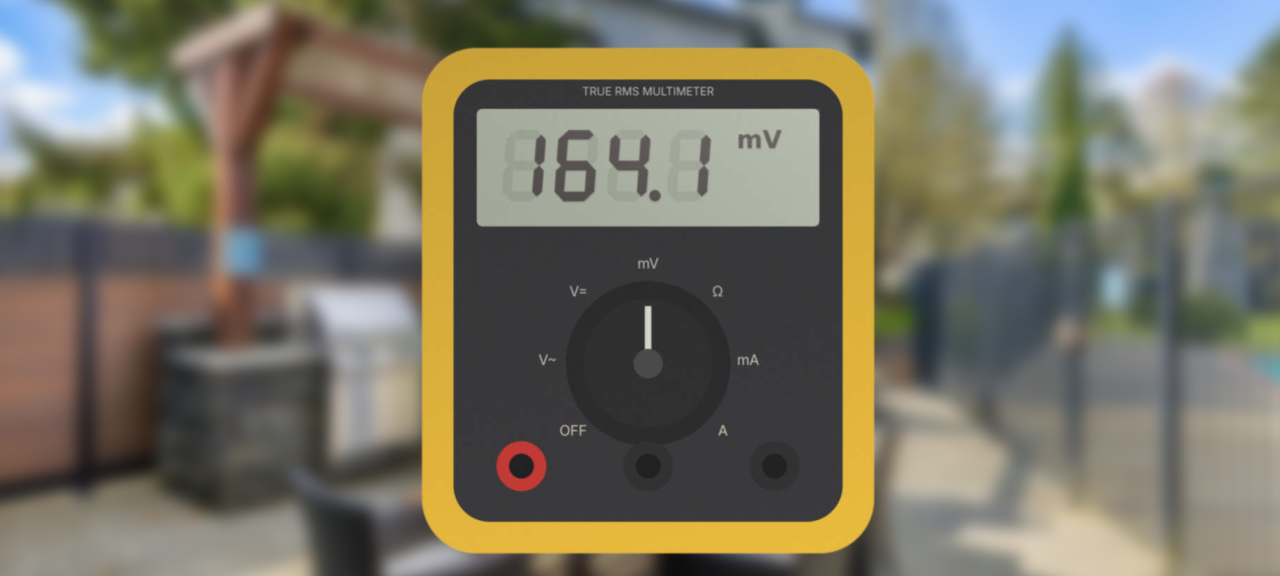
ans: {"value": 164.1, "unit": "mV"}
